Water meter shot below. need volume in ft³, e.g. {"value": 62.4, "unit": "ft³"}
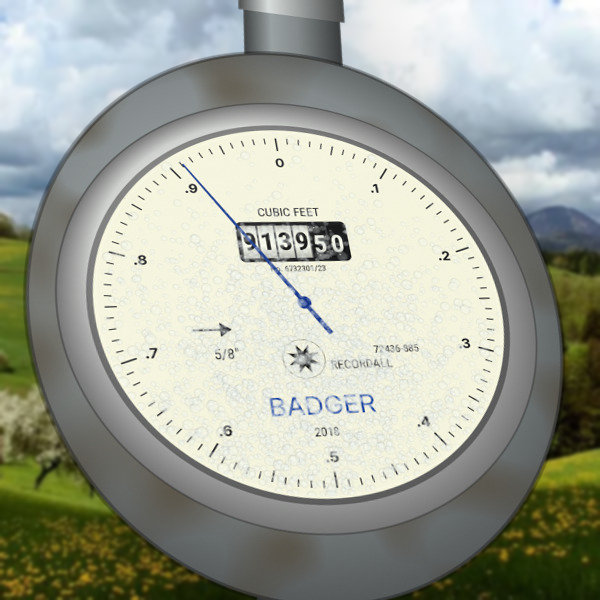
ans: {"value": 913949.91, "unit": "ft³"}
